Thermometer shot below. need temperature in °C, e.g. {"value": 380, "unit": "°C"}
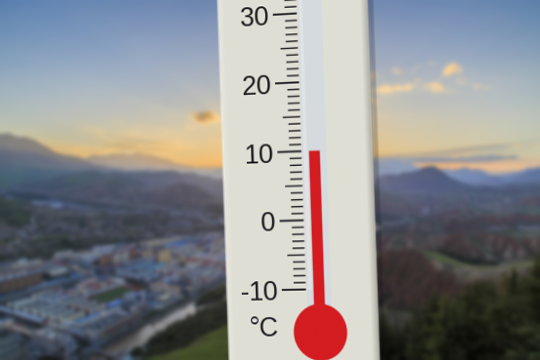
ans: {"value": 10, "unit": "°C"}
